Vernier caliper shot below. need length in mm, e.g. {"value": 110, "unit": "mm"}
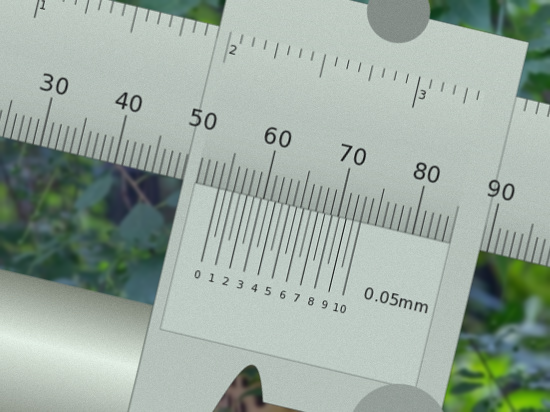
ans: {"value": 54.0, "unit": "mm"}
